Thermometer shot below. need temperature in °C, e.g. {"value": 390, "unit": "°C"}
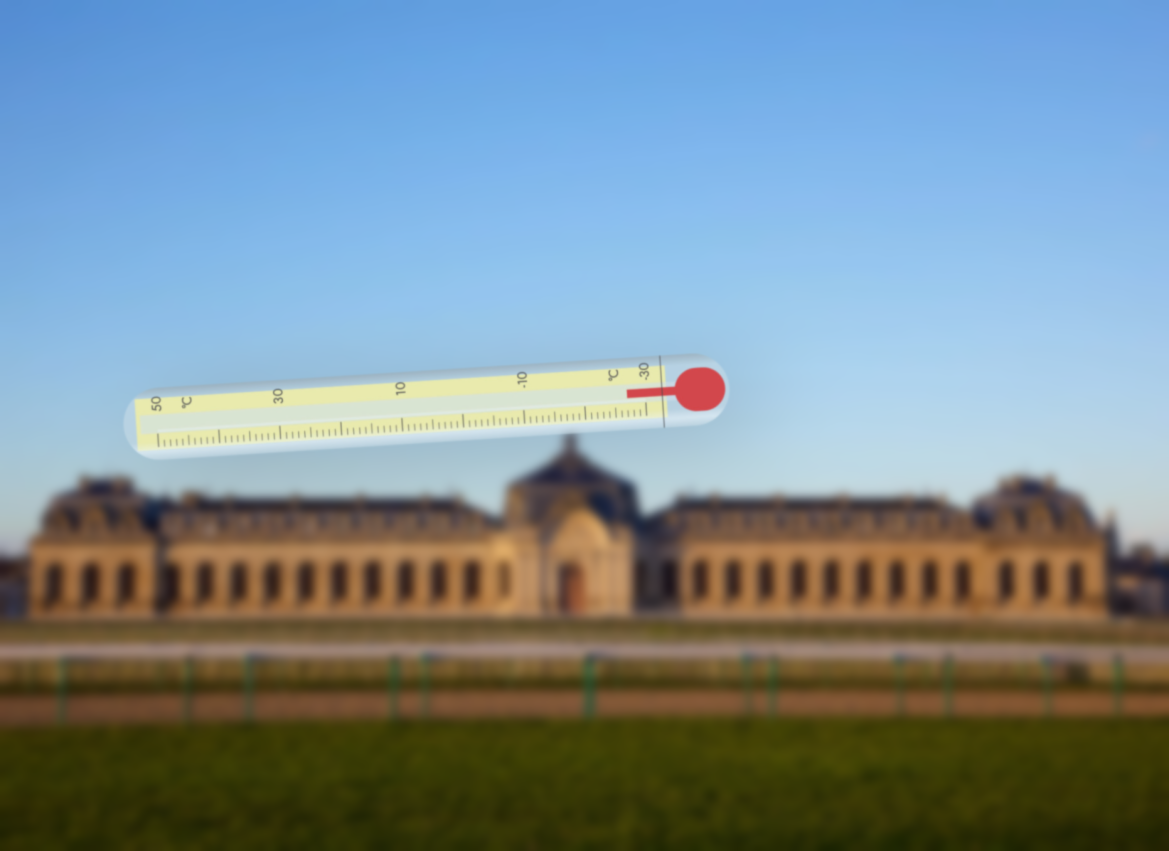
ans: {"value": -27, "unit": "°C"}
